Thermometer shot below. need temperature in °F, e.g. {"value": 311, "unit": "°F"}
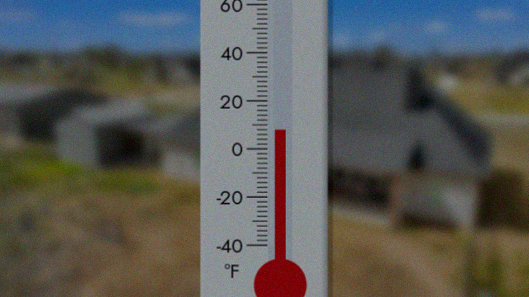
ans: {"value": 8, "unit": "°F"}
